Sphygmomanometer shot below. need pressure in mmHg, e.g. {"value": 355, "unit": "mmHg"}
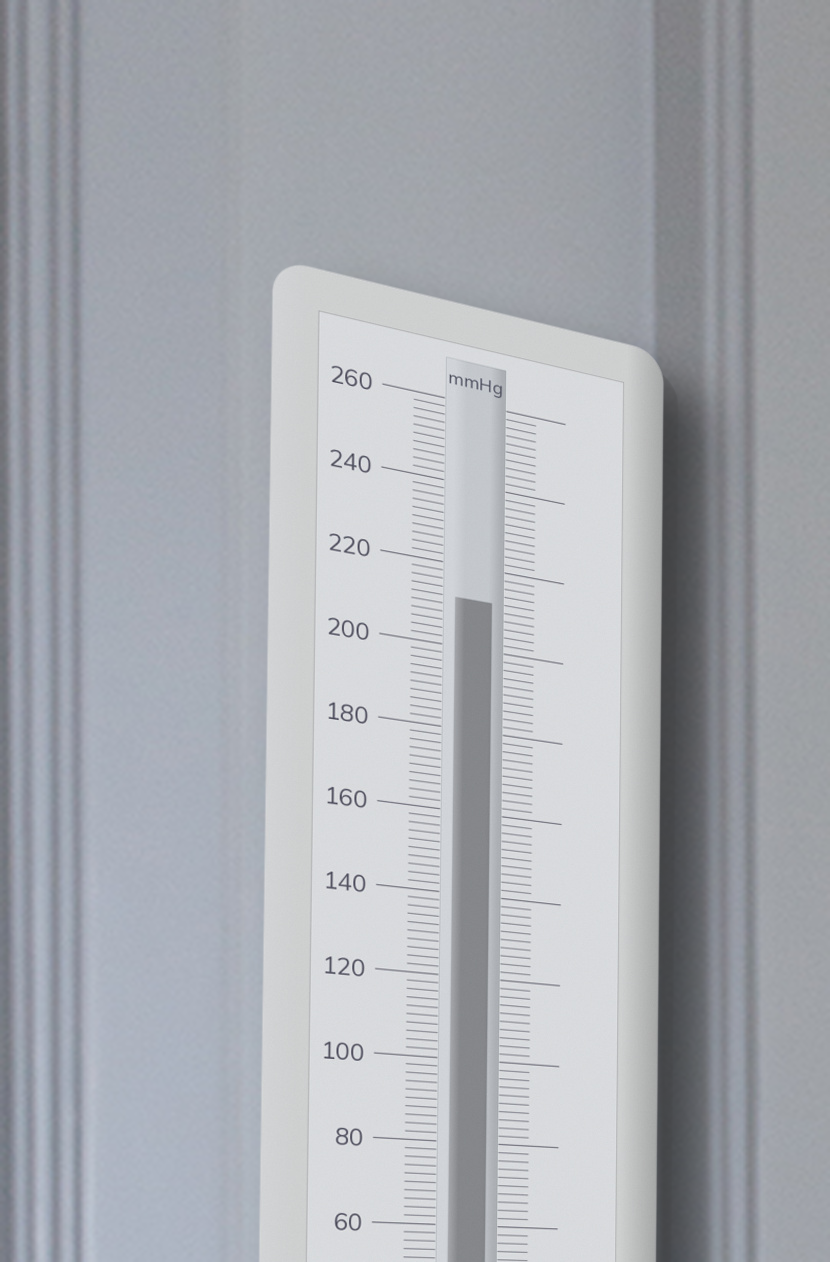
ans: {"value": 212, "unit": "mmHg"}
